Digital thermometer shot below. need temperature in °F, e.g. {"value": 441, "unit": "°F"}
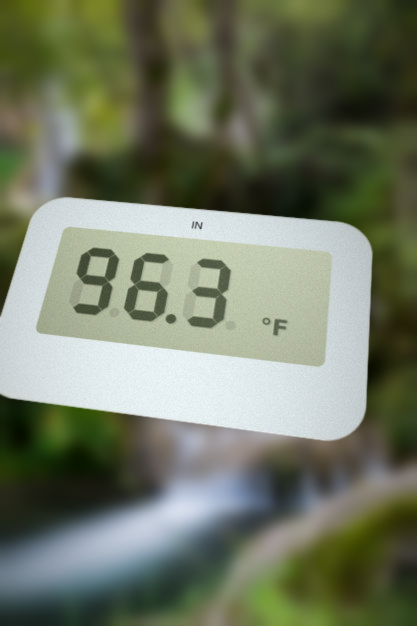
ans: {"value": 96.3, "unit": "°F"}
